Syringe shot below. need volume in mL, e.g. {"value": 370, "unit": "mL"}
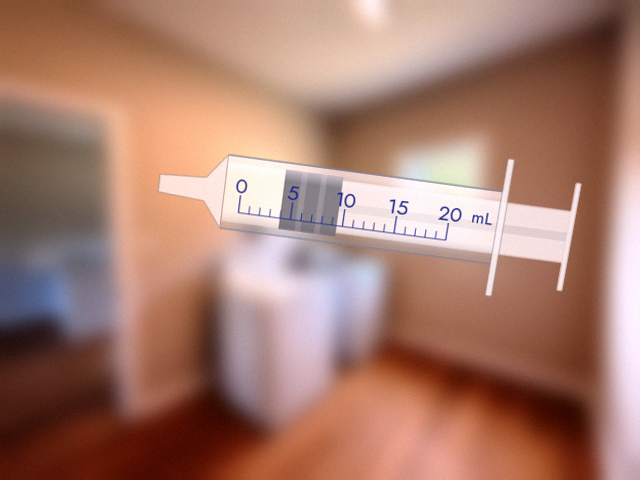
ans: {"value": 4, "unit": "mL"}
